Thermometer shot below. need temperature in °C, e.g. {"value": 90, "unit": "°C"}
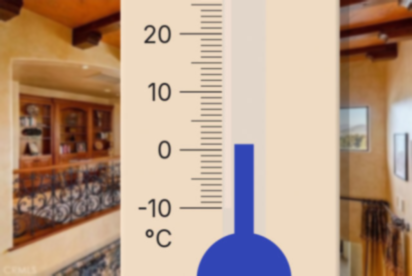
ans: {"value": 1, "unit": "°C"}
